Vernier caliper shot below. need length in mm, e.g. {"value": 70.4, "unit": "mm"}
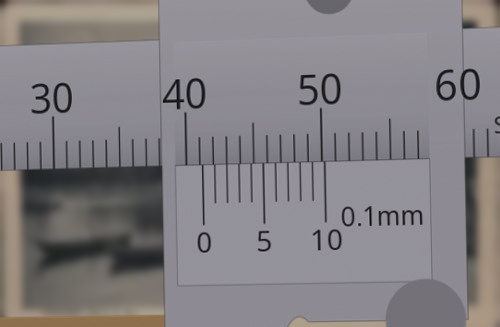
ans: {"value": 41.2, "unit": "mm"}
